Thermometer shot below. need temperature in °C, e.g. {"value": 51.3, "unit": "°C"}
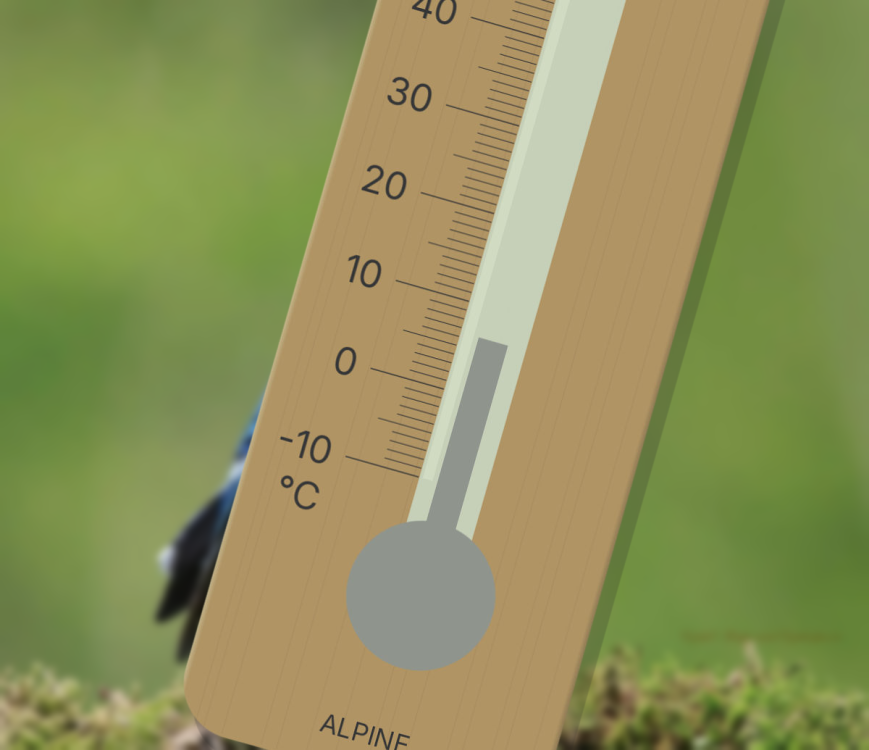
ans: {"value": 6.5, "unit": "°C"}
